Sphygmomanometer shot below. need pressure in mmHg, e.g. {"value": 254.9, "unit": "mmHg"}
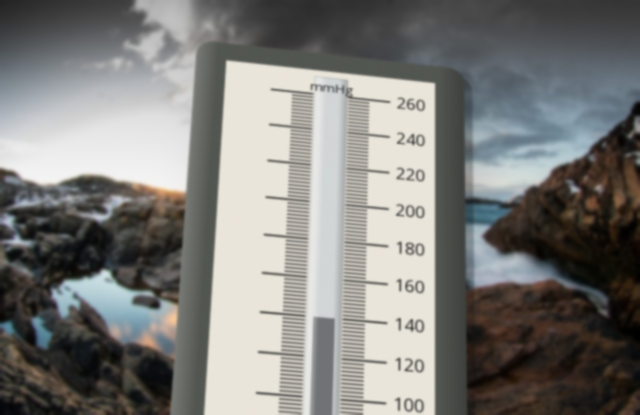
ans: {"value": 140, "unit": "mmHg"}
